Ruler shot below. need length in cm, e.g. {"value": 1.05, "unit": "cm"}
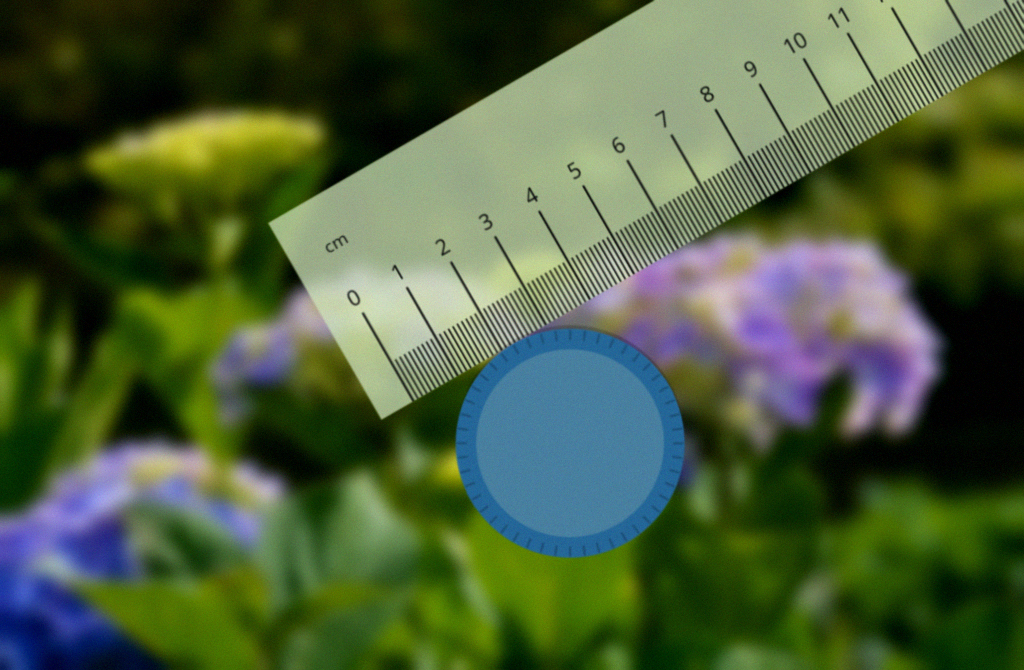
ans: {"value": 4.5, "unit": "cm"}
